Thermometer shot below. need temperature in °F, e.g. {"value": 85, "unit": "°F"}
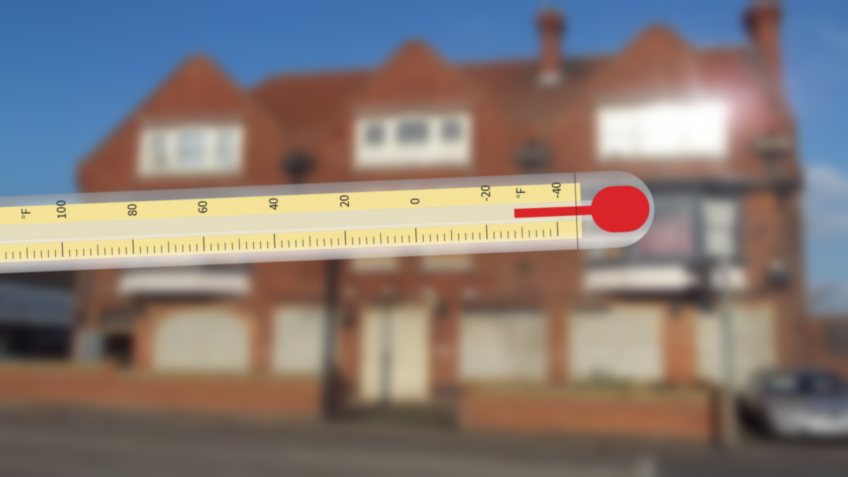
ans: {"value": -28, "unit": "°F"}
